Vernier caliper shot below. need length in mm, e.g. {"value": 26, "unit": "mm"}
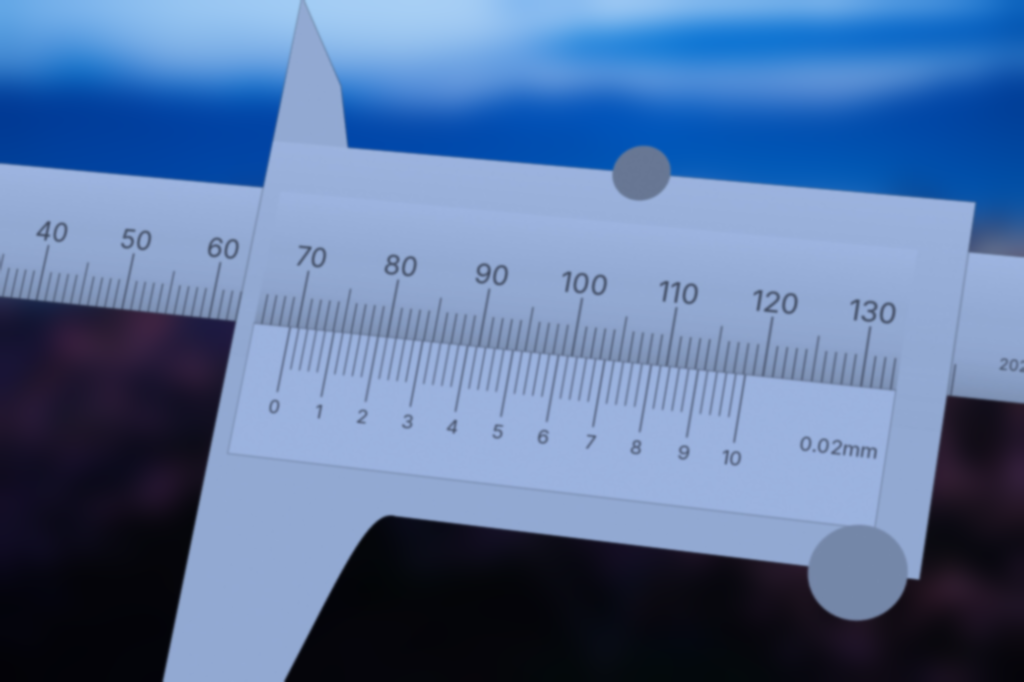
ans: {"value": 69.2, "unit": "mm"}
